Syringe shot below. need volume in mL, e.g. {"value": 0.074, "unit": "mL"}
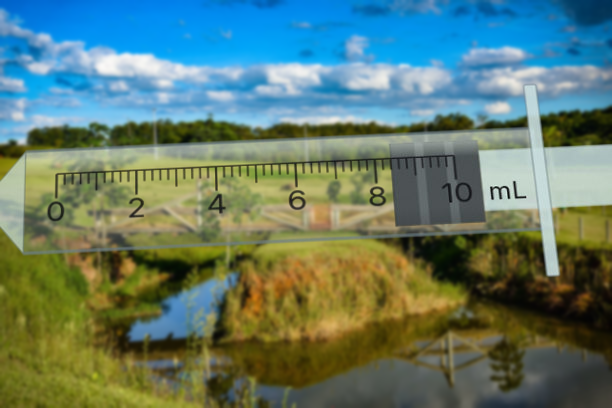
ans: {"value": 8.4, "unit": "mL"}
